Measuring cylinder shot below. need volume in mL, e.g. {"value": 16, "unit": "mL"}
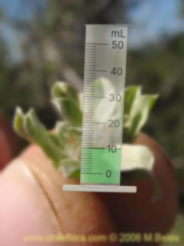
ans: {"value": 10, "unit": "mL"}
